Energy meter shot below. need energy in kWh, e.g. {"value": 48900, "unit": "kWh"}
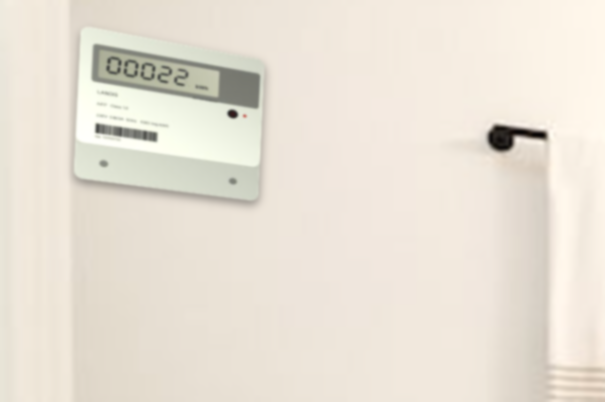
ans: {"value": 22, "unit": "kWh"}
